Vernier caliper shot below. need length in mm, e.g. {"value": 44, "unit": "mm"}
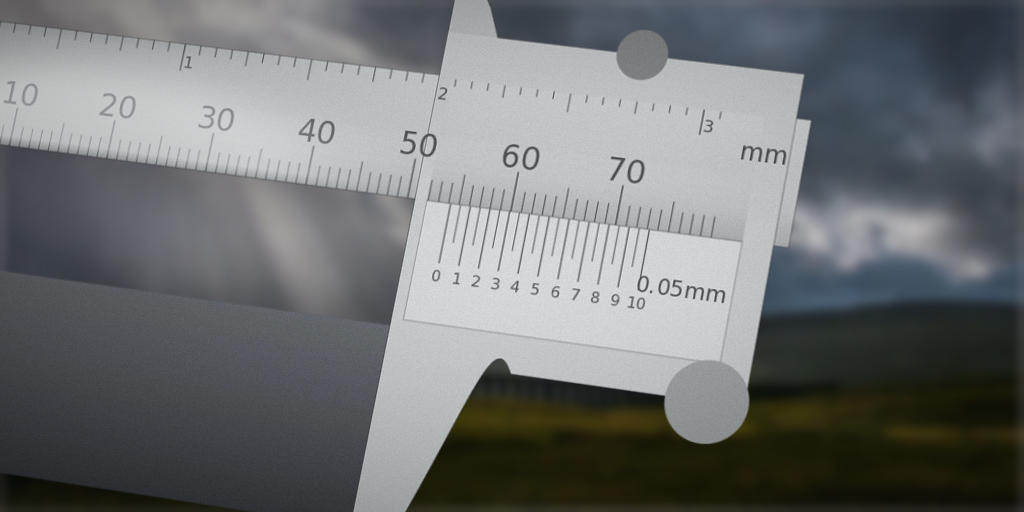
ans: {"value": 54.2, "unit": "mm"}
